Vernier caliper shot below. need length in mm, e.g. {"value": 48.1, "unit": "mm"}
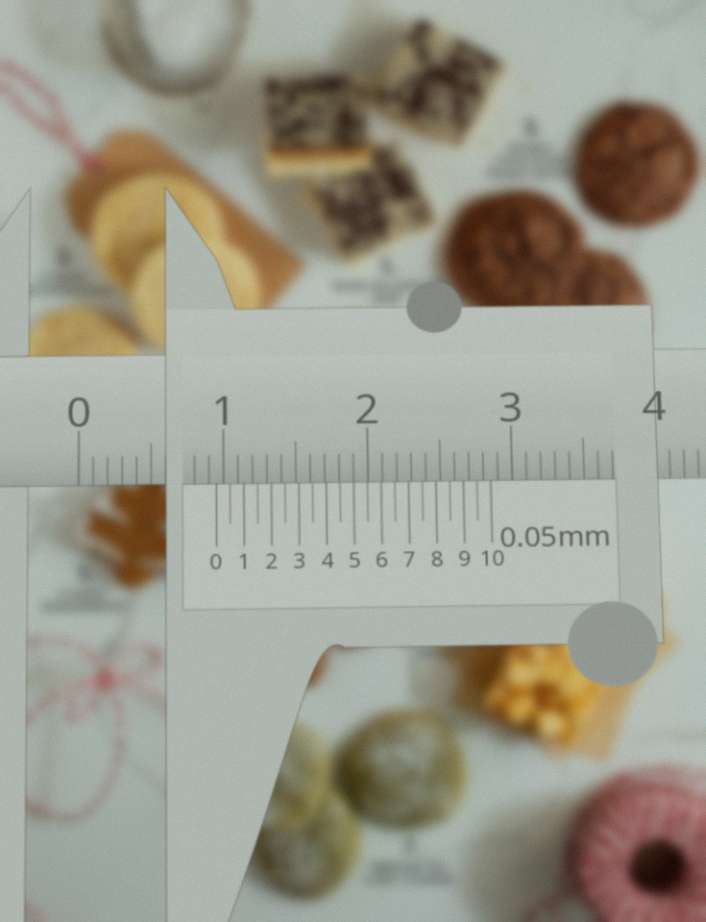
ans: {"value": 9.5, "unit": "mm"}
